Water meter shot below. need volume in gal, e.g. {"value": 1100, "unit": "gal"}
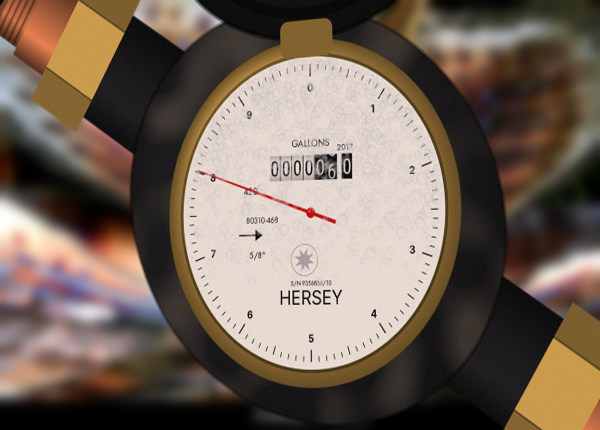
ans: {"value": 58.0, "unit": "gal"}
